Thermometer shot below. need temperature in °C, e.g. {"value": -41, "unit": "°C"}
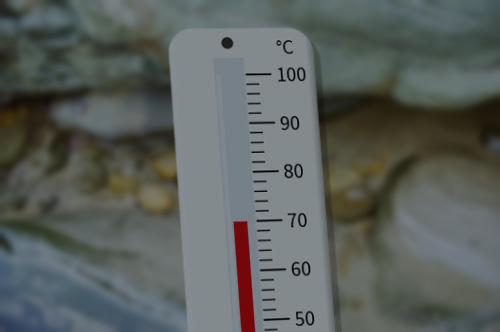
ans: {"value": 70, "unit": "°C"}
